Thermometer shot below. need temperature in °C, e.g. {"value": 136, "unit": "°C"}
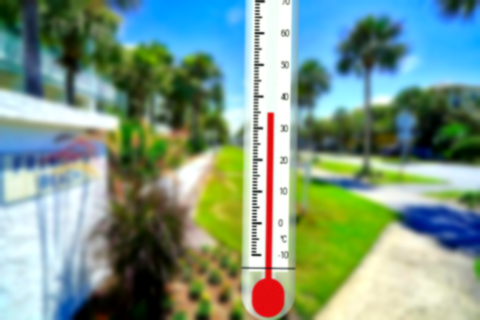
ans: {"value": 35, "unit": "°C"}
